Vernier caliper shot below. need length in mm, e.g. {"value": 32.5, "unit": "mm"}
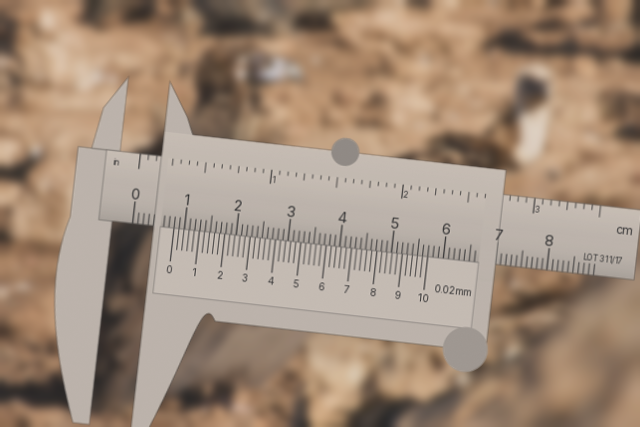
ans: {"value": 8.0, "unit": "mm"}
